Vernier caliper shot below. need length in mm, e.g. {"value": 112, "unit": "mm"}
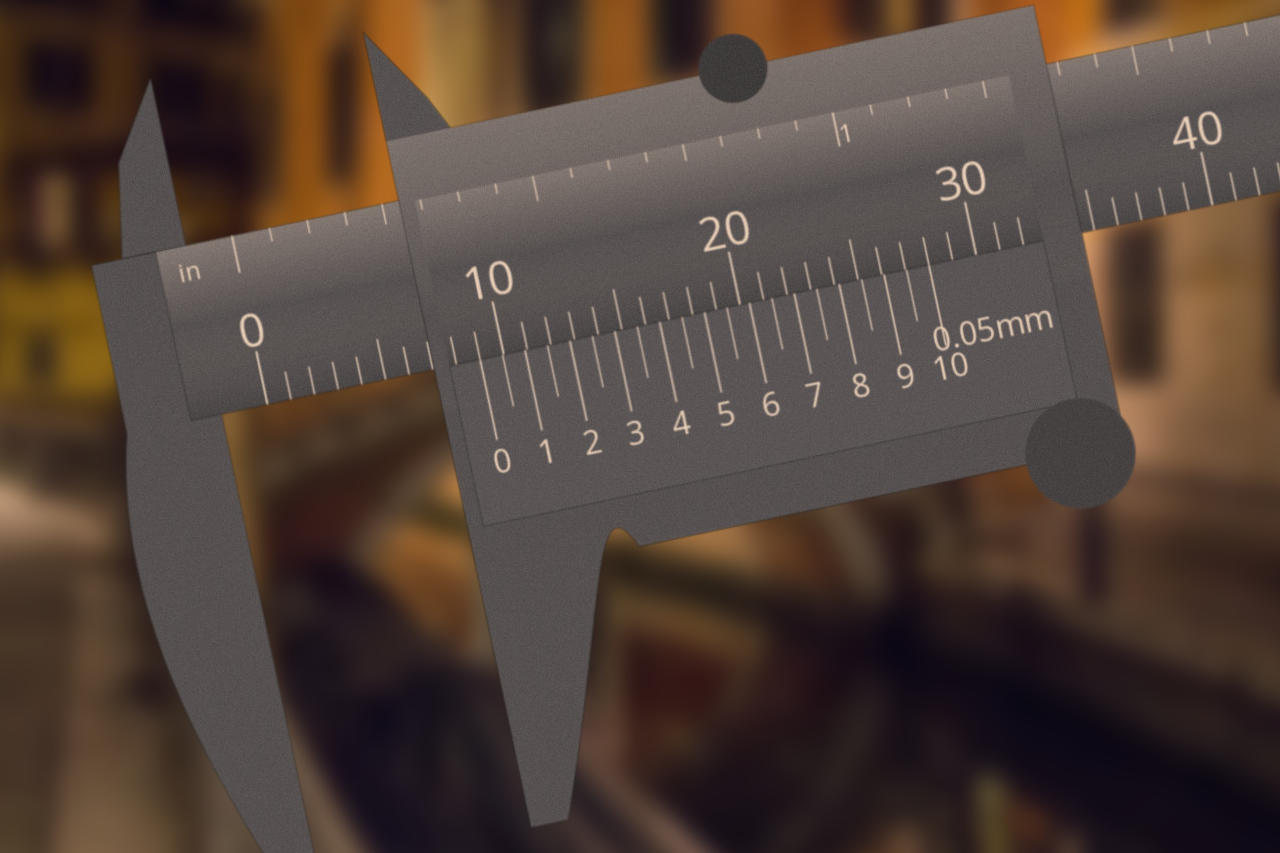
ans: {"value": 9.0, "unit": "mm"}
